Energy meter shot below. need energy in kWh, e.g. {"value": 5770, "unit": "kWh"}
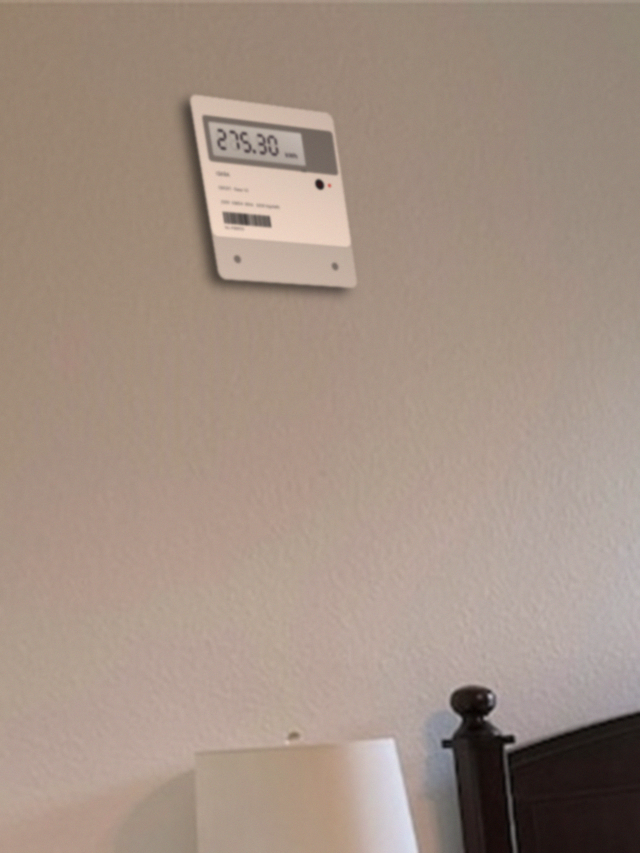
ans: {"value": 275.30, "unit": "kWh"}
